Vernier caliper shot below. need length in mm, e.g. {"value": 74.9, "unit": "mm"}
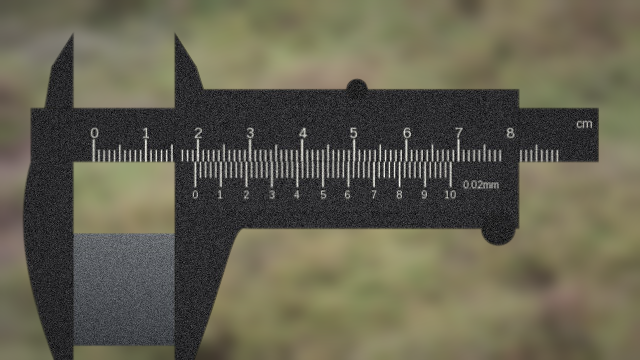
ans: {"value": 19.5, "unit": "mm"}
